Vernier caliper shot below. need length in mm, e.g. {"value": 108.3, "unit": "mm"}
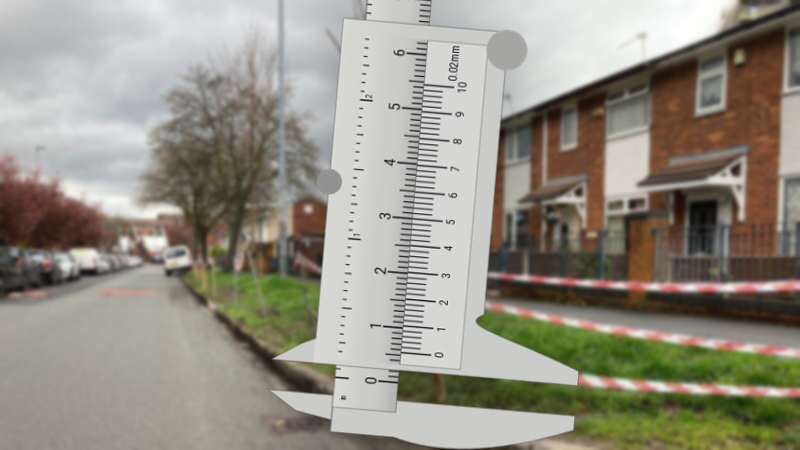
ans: {"value": 5.5, "unit": "mm"}
